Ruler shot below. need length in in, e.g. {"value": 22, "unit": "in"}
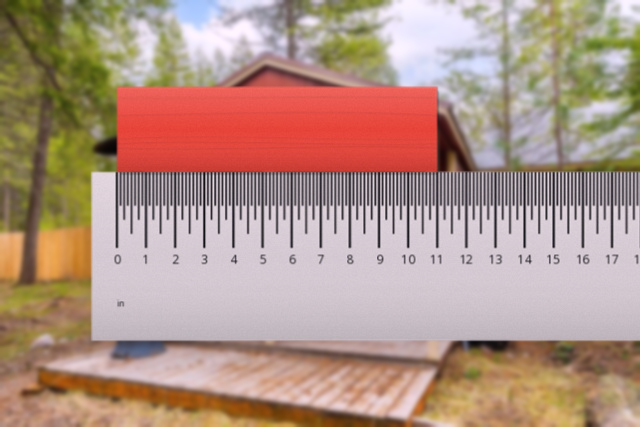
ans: {"value": 11, "unit": "in"}
